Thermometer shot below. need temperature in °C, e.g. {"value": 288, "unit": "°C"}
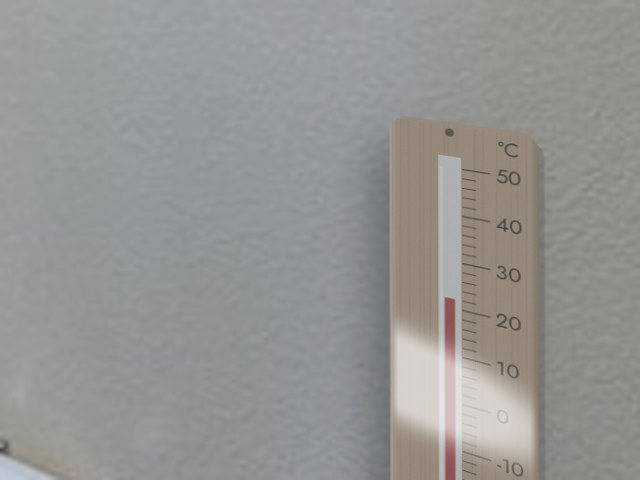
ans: {"value": 22, "unit": "°C"}
